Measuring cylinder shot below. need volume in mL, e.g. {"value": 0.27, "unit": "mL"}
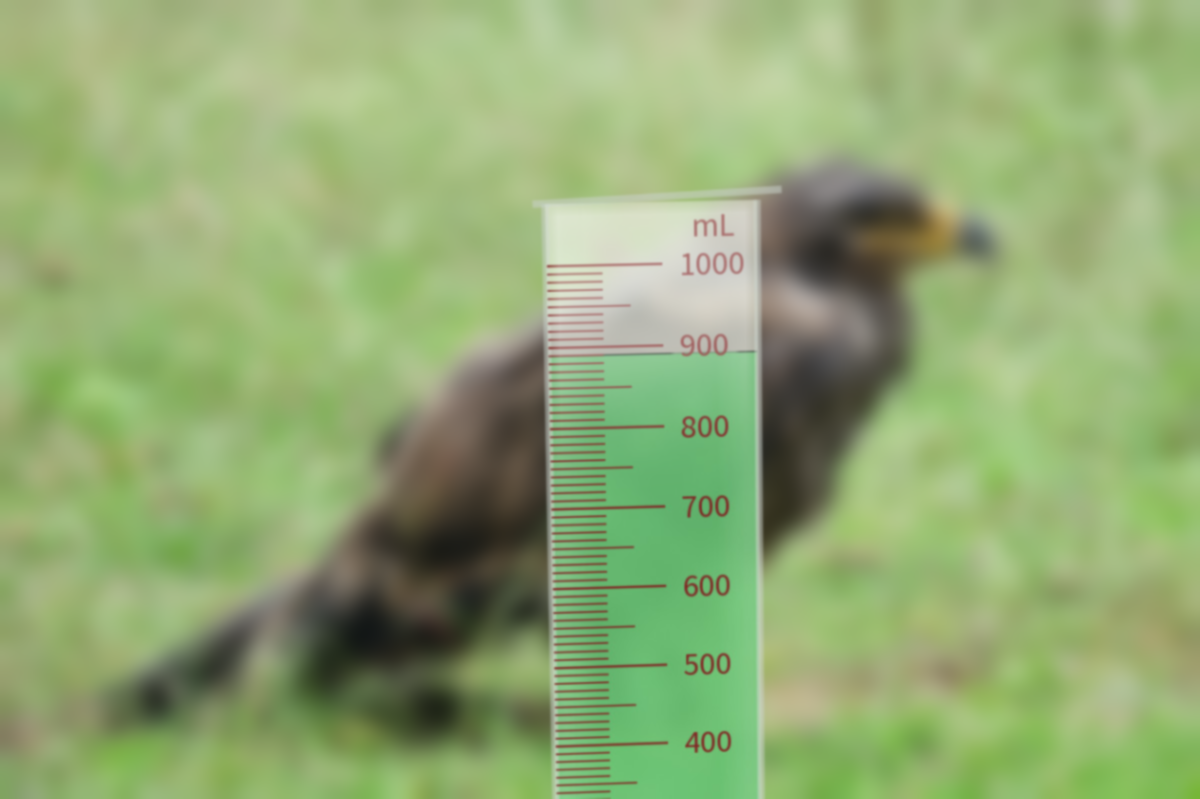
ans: {"value": 890, "unit": "mL"}
